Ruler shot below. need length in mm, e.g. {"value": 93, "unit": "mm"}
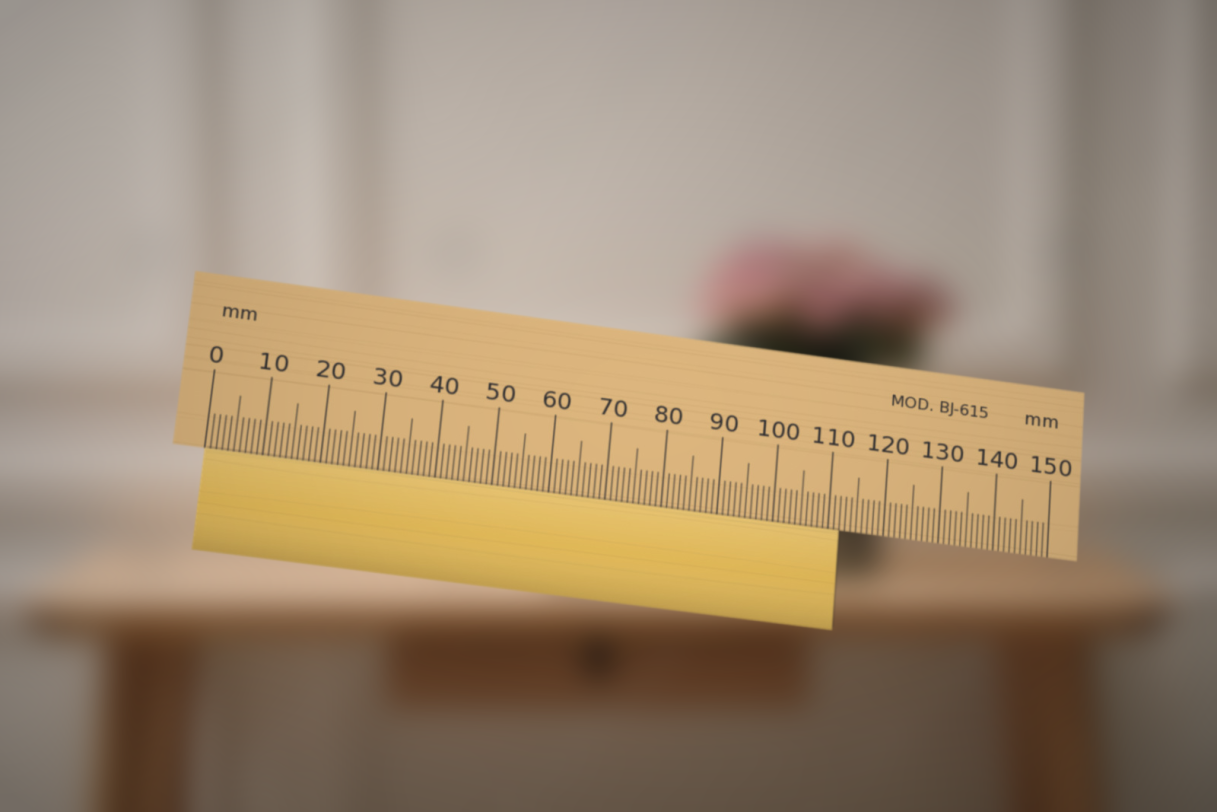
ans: {"value": 112, "unit": "mm"}
